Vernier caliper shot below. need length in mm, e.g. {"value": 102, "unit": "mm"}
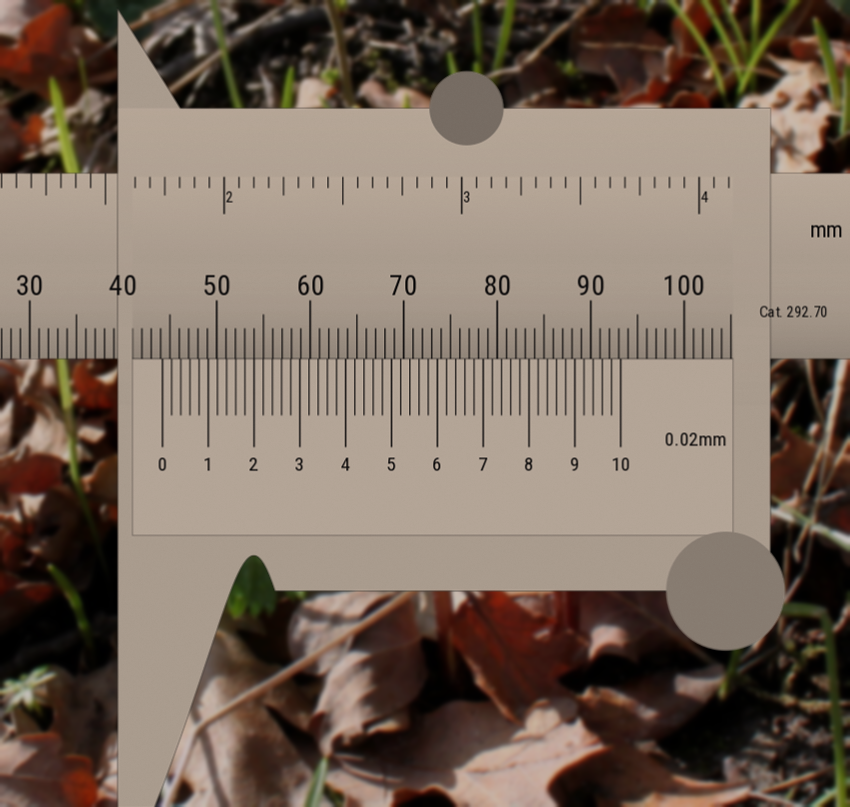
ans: {"value": 44.2, "unit": "mm"}
